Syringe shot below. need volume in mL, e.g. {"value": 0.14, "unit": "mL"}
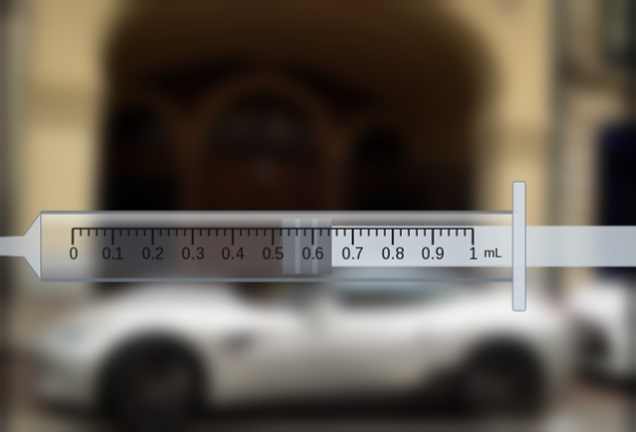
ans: {"value": 0.52, "unit": "mL"}
